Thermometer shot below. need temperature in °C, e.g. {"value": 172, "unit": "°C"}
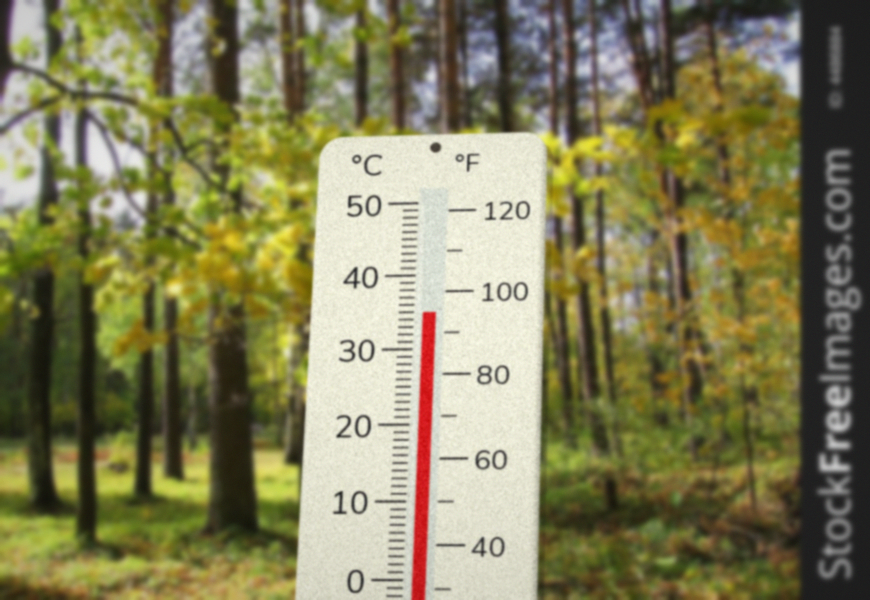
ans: {"value": 35, "unit": "°C"}
